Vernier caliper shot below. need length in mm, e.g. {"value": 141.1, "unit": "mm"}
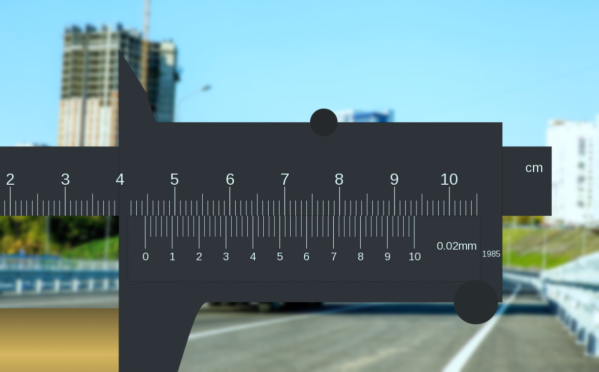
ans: {"value": 44.6, "unit": "mm"}
